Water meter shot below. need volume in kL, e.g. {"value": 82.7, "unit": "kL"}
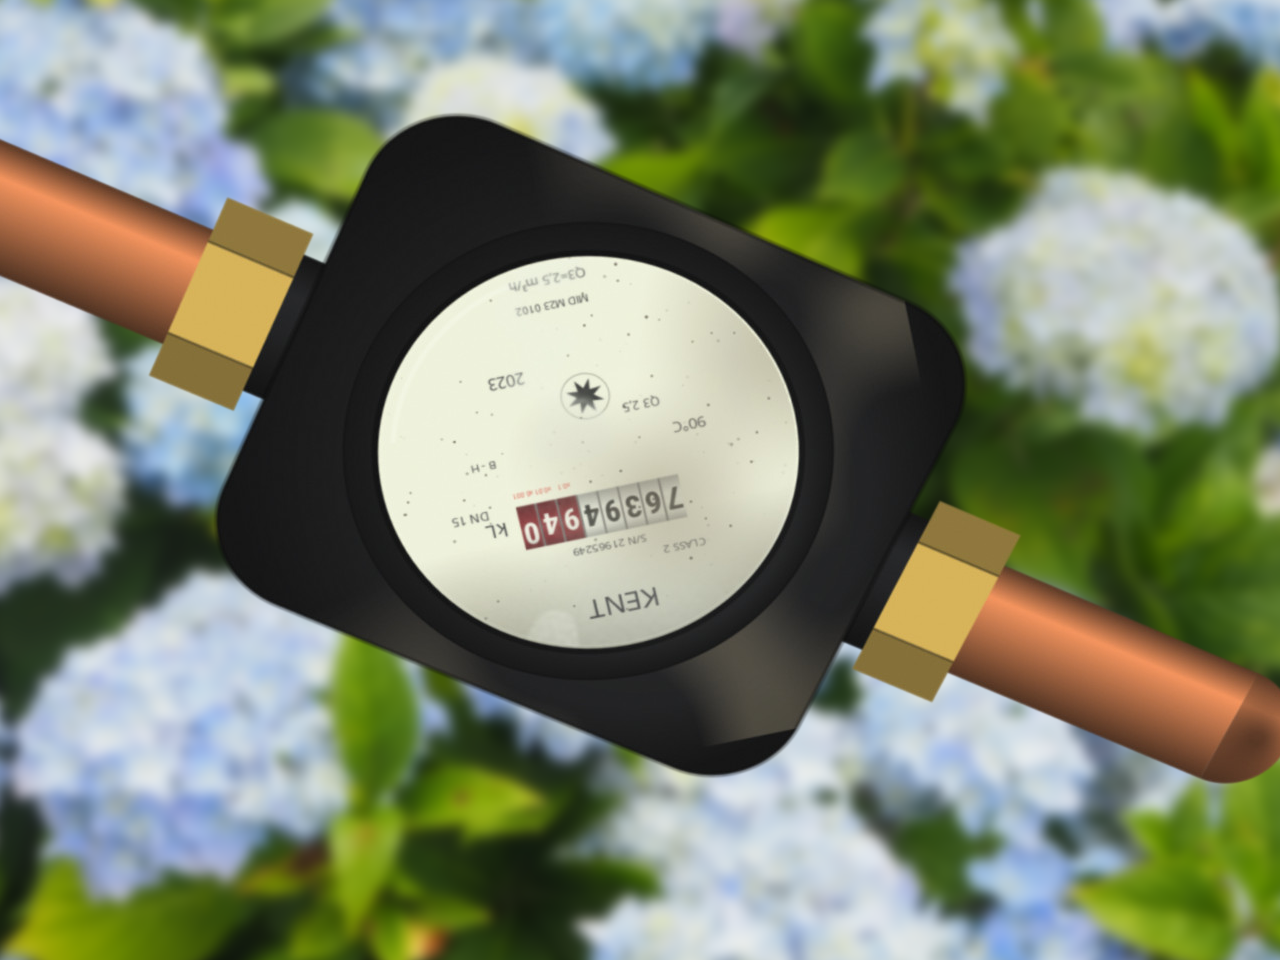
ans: {"value": 76394.940, "unit": "kL"}
